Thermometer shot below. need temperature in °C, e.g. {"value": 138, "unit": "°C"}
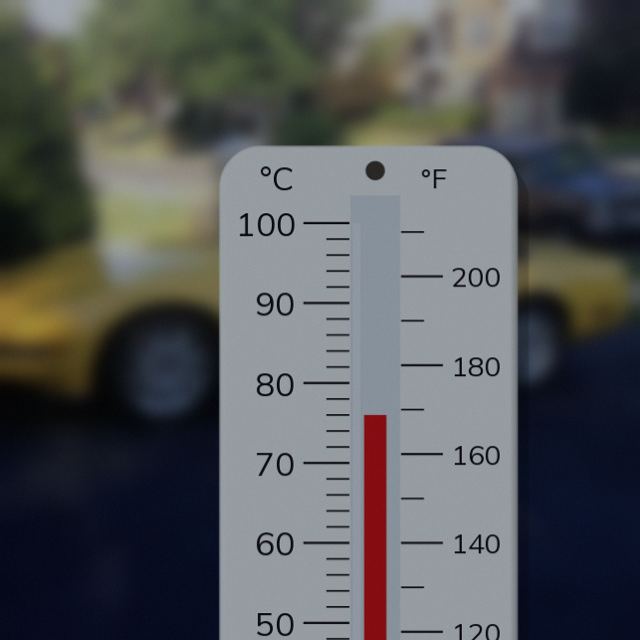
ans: {"value": 76, "unit": "°C"}
